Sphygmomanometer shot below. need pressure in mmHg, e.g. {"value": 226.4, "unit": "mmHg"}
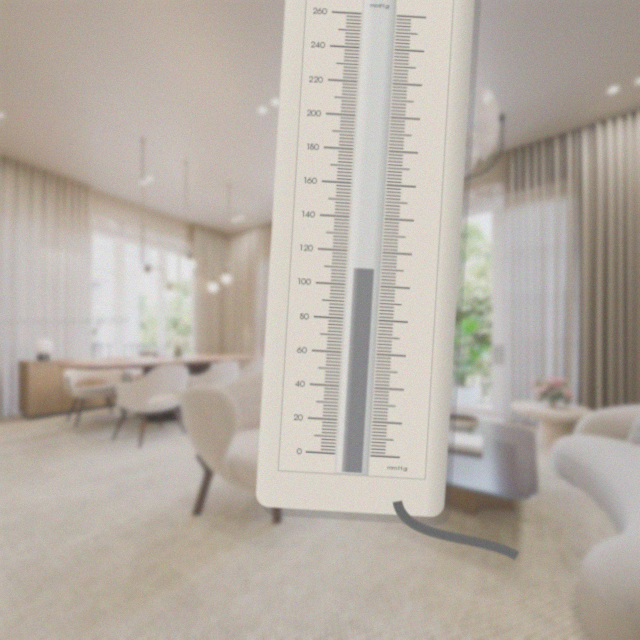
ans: {"value": 110, "unit": "mmHg"}
